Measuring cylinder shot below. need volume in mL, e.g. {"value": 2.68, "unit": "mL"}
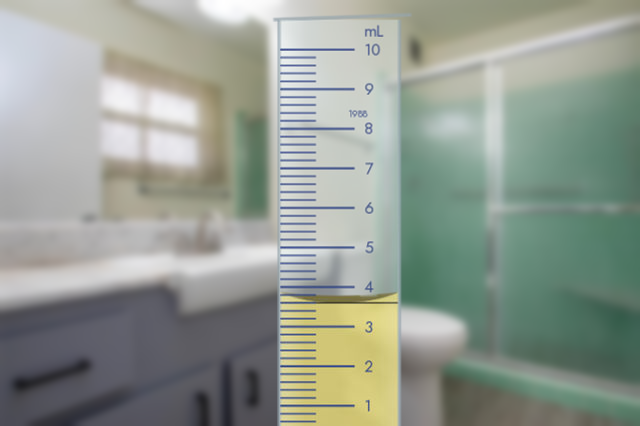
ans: {"value": 3.6, "unit": "mL"}
